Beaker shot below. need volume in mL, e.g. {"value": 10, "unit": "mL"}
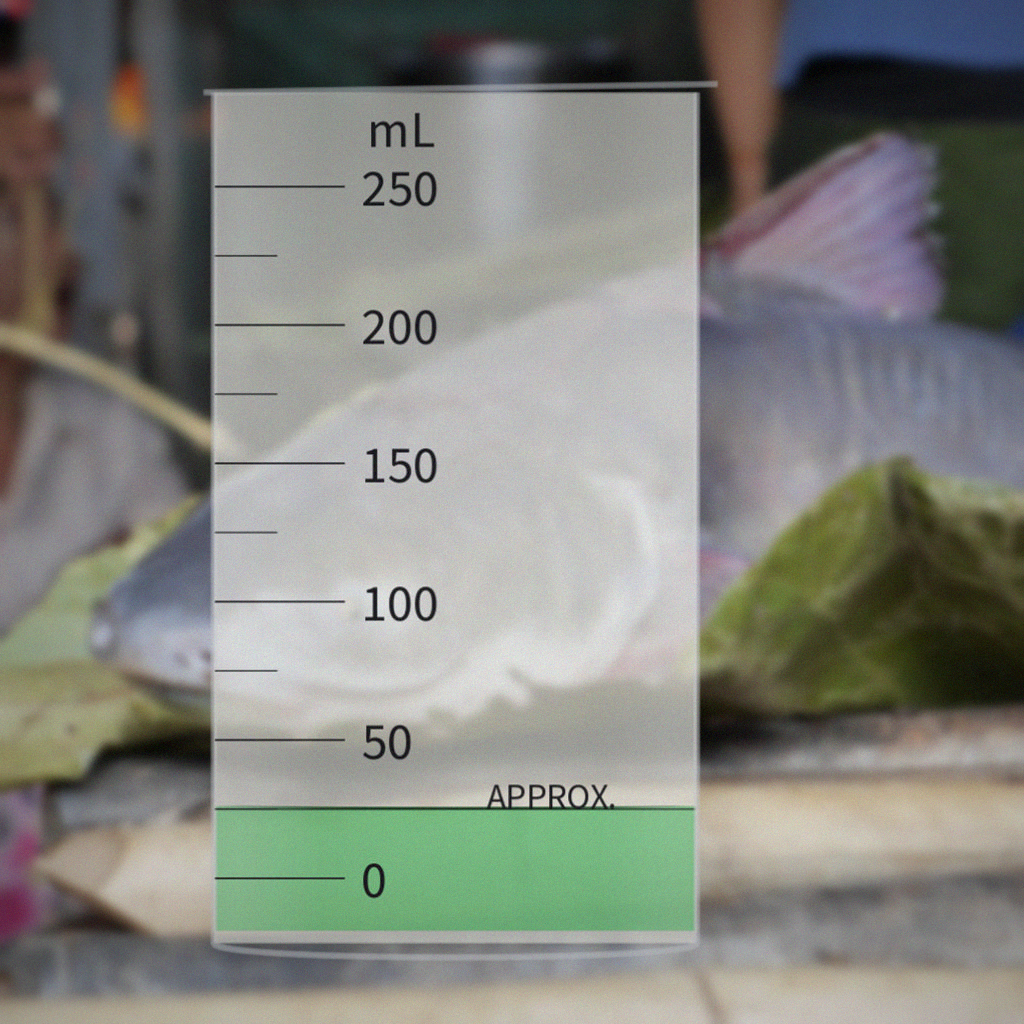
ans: {"value": 25, "unit": "mL"}
